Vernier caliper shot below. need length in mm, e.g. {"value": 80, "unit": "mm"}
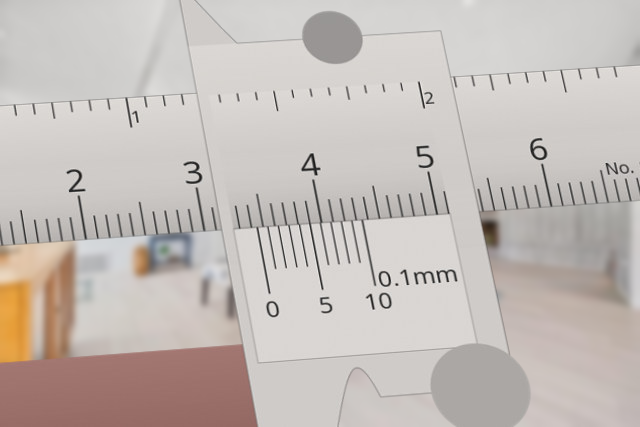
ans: {"value": 34.5, "unit": "mm"}
